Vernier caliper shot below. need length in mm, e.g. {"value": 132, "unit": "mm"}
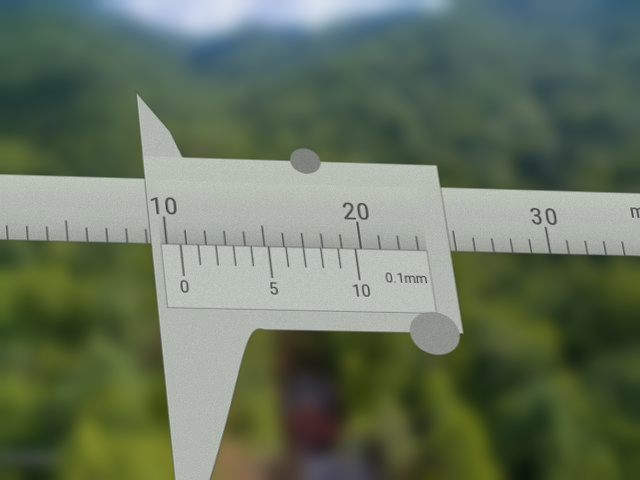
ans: {"value": 10.7, "unit": "mm"}
